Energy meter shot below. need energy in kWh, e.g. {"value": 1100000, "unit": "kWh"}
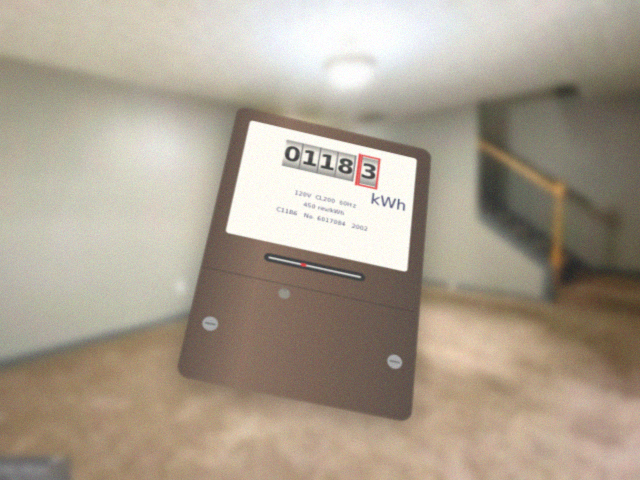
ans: {"value": 118.3, "unit": "kWh"}
